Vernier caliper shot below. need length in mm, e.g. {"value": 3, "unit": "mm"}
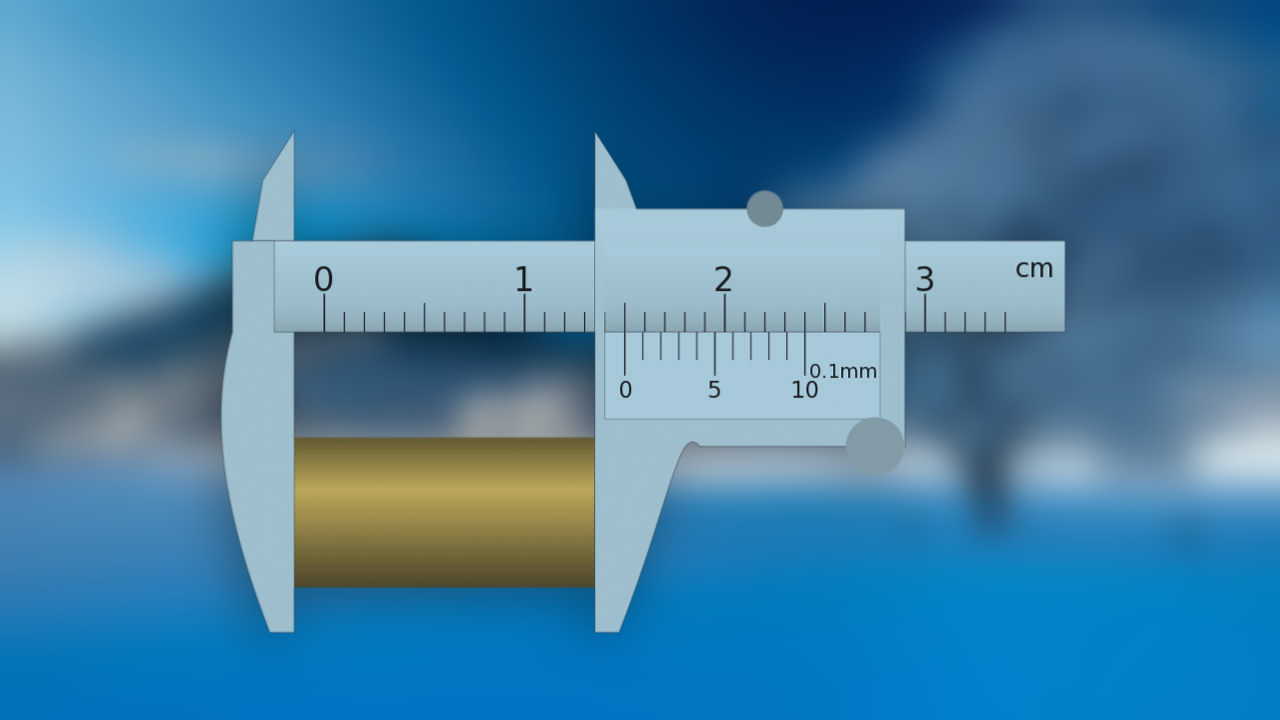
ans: {"value": 15.0, "unit": "mm"}
